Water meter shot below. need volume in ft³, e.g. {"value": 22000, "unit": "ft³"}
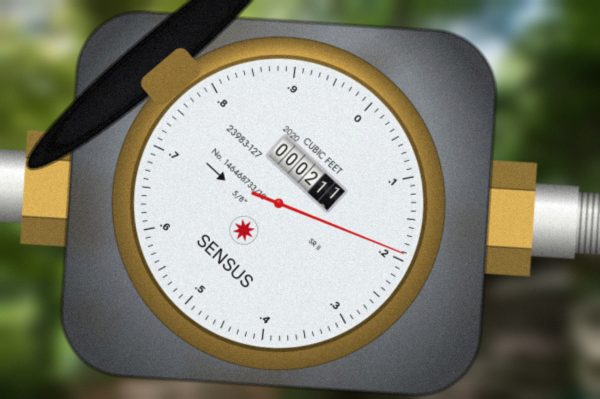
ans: {"value": 211.19, "unit": "ft³"}
